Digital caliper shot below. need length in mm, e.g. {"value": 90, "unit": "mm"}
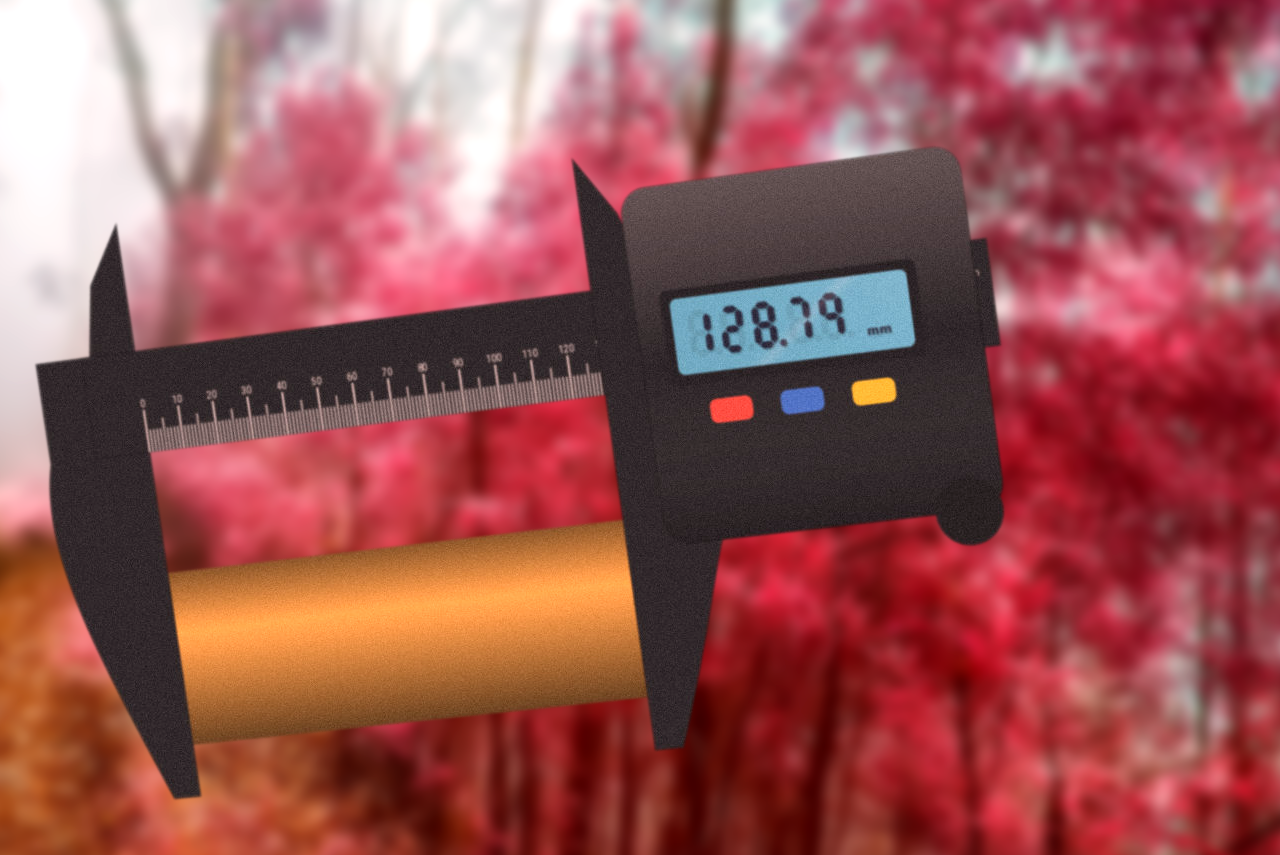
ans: {"value": 128.79, "unit": "mm"}
